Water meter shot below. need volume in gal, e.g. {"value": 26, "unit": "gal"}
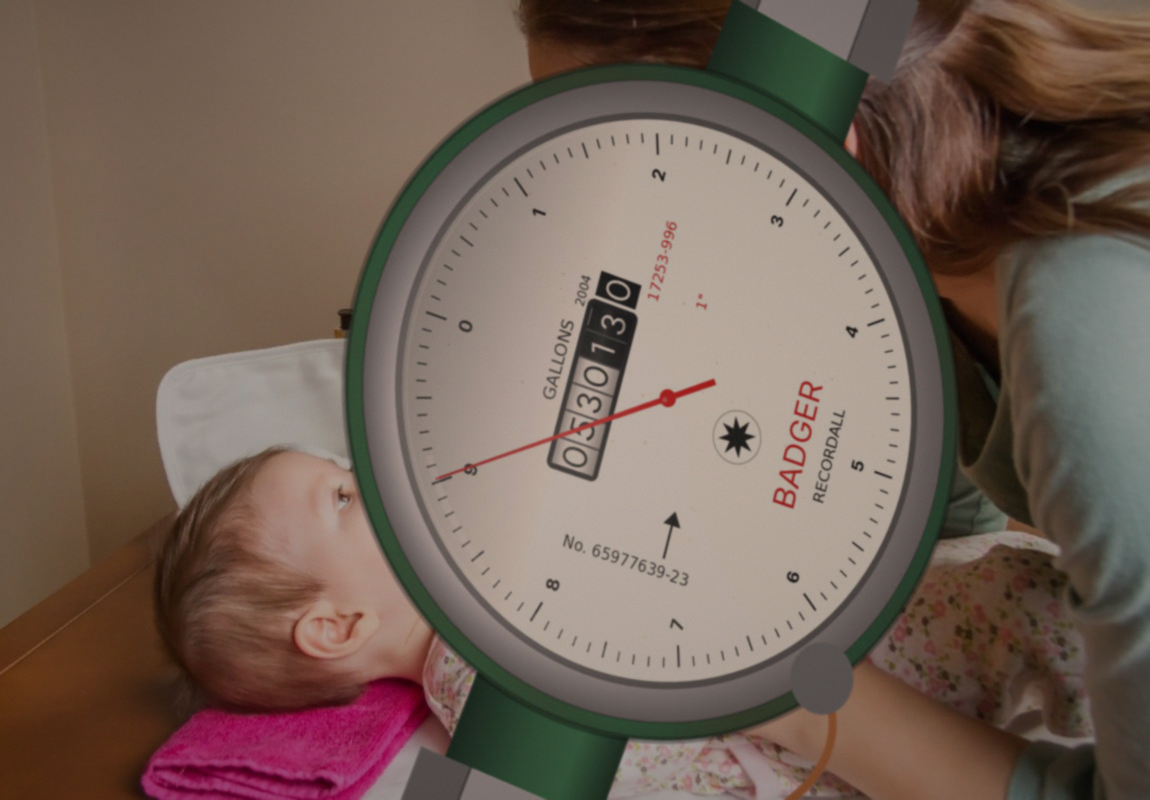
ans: {"value": 530129.0, "unit": "gal"}
